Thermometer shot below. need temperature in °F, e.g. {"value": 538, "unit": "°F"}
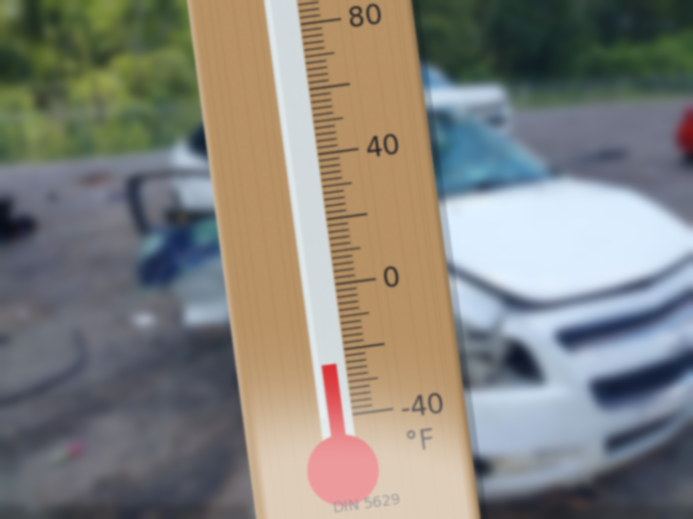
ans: {"value": -24, "unit": "°F"}
